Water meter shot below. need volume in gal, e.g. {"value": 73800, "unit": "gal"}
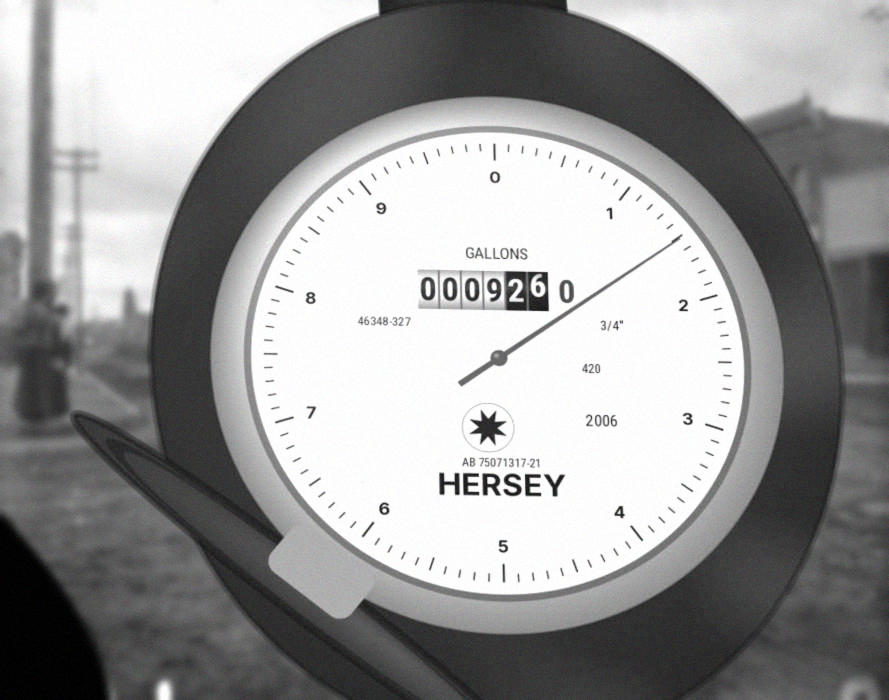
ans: {"value": 9261.5, "unit": "gal"}
